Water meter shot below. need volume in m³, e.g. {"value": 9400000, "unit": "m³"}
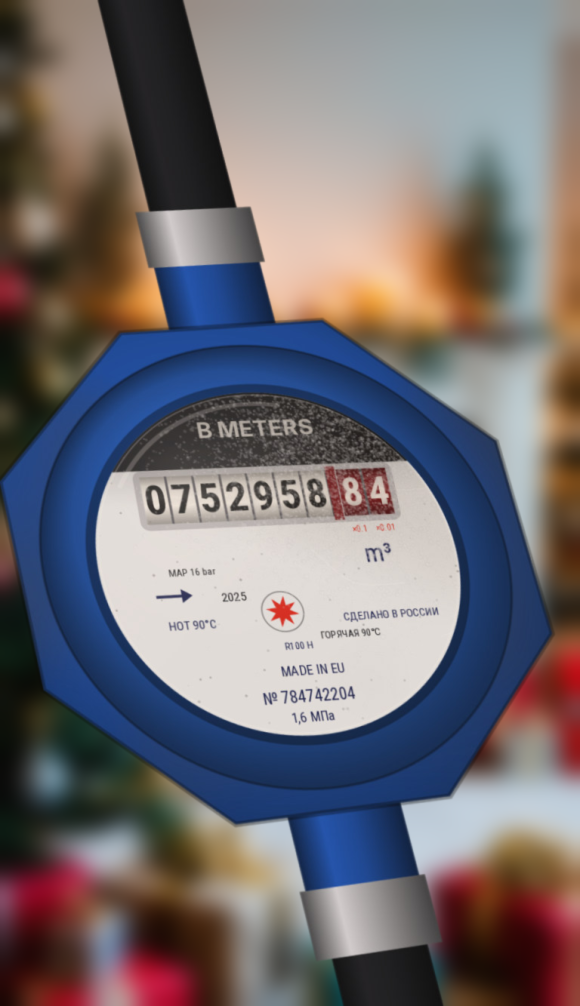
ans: {"value": 752958.84, "unit": "m³"}
